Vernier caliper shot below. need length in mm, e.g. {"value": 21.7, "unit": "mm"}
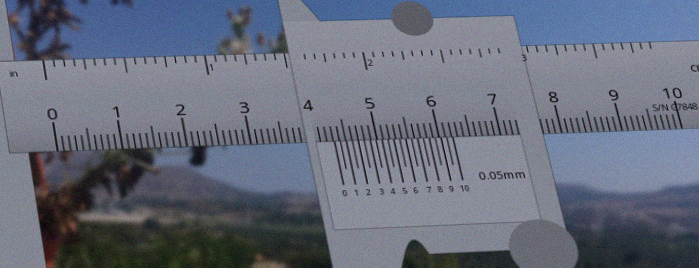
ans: {"value": 43.2, "unit": "mm"}
